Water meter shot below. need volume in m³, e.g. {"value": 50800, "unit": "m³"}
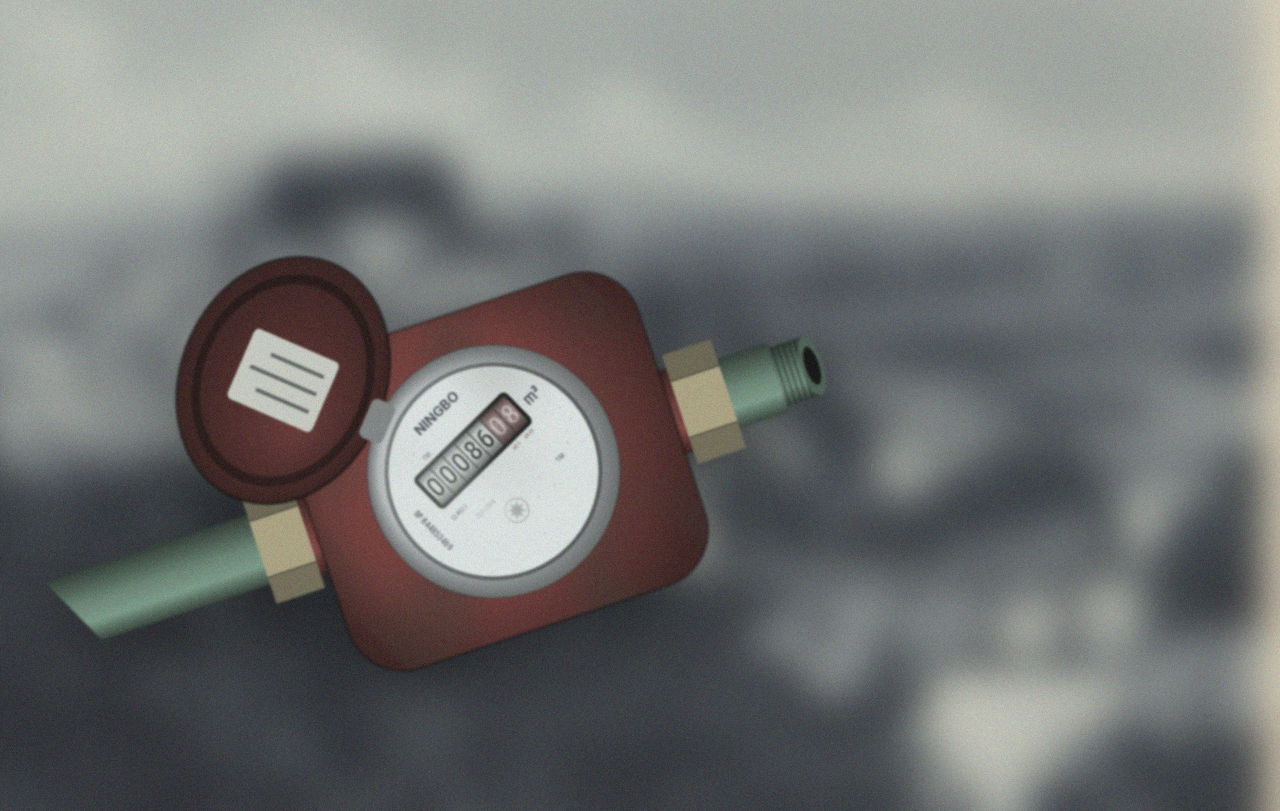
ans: {"value": 86.08, "unit": "m³"}
